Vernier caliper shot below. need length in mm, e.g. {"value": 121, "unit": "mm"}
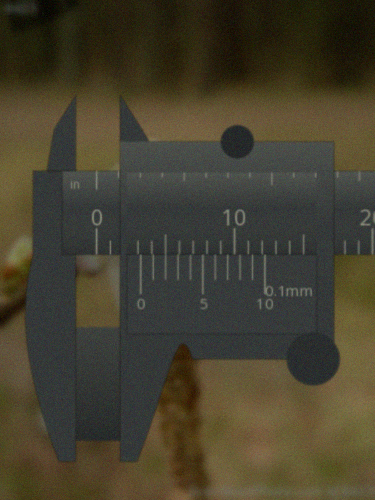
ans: {"value": 3.2, "unit": "mm"}
